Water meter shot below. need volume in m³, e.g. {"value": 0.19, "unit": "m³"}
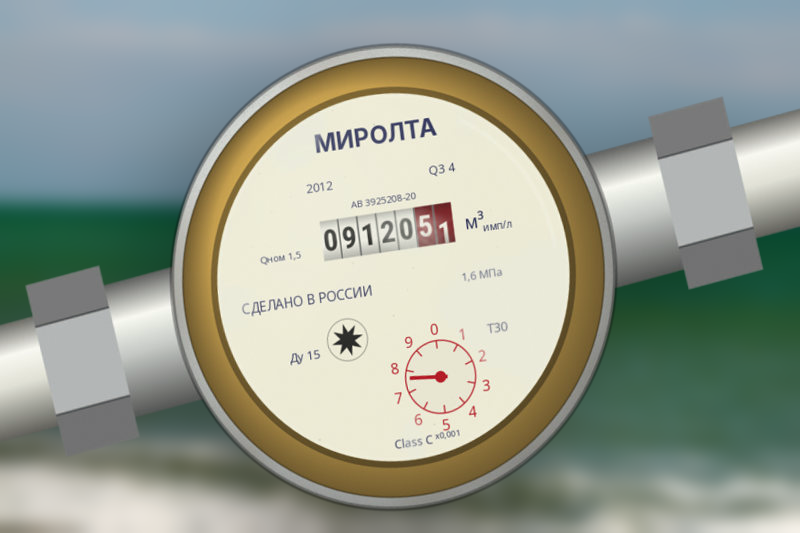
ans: {"value": 9120.507, "unit": "m³"}
